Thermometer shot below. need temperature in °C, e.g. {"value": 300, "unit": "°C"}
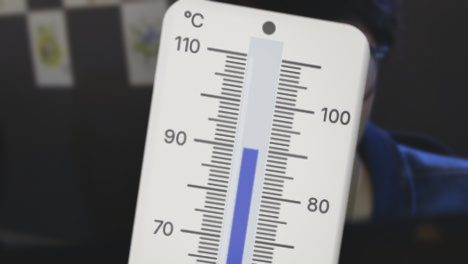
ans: {"value": 90, "unit": "°C"}
